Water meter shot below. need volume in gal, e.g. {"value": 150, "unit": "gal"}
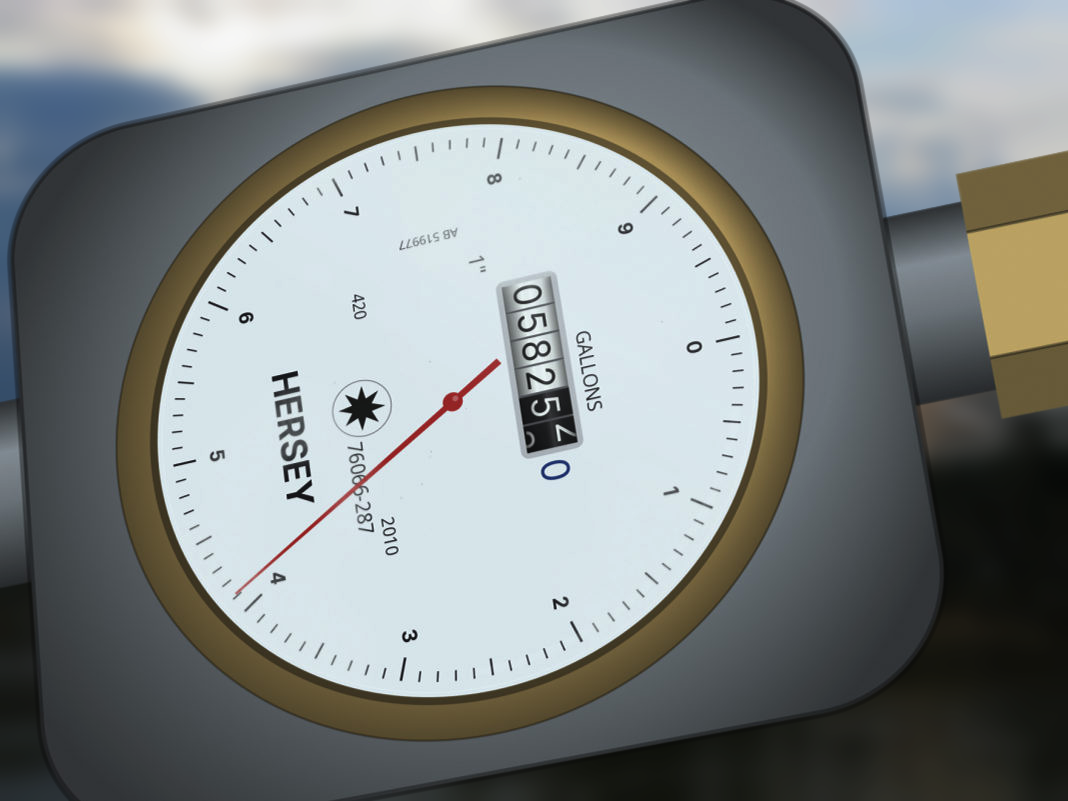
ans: {"value": 582524.1, "unit": "gal"}
